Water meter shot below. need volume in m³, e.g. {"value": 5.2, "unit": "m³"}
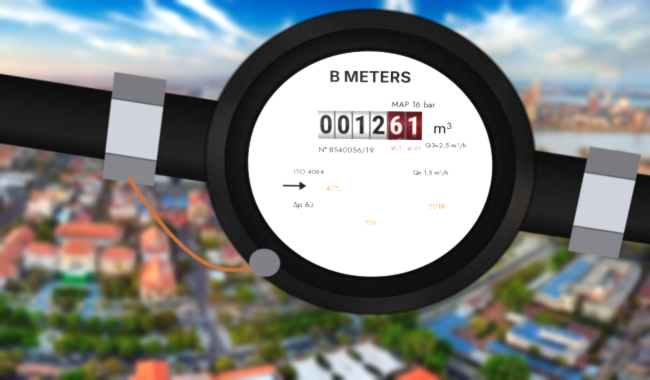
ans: {"value": 12.61, "unit": "m³"}
